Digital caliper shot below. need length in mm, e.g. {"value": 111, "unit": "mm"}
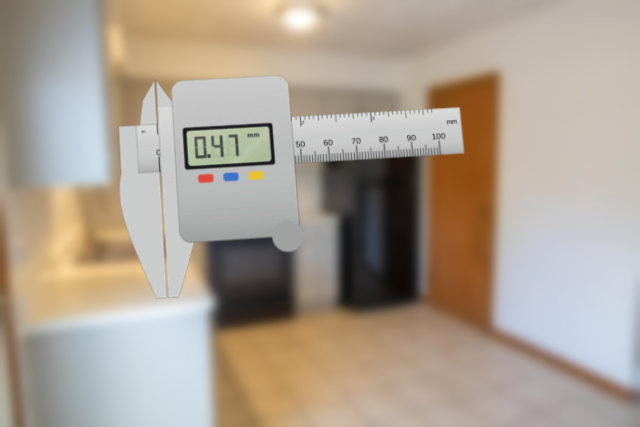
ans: {"value": 0.47, "unit": "mm"}
